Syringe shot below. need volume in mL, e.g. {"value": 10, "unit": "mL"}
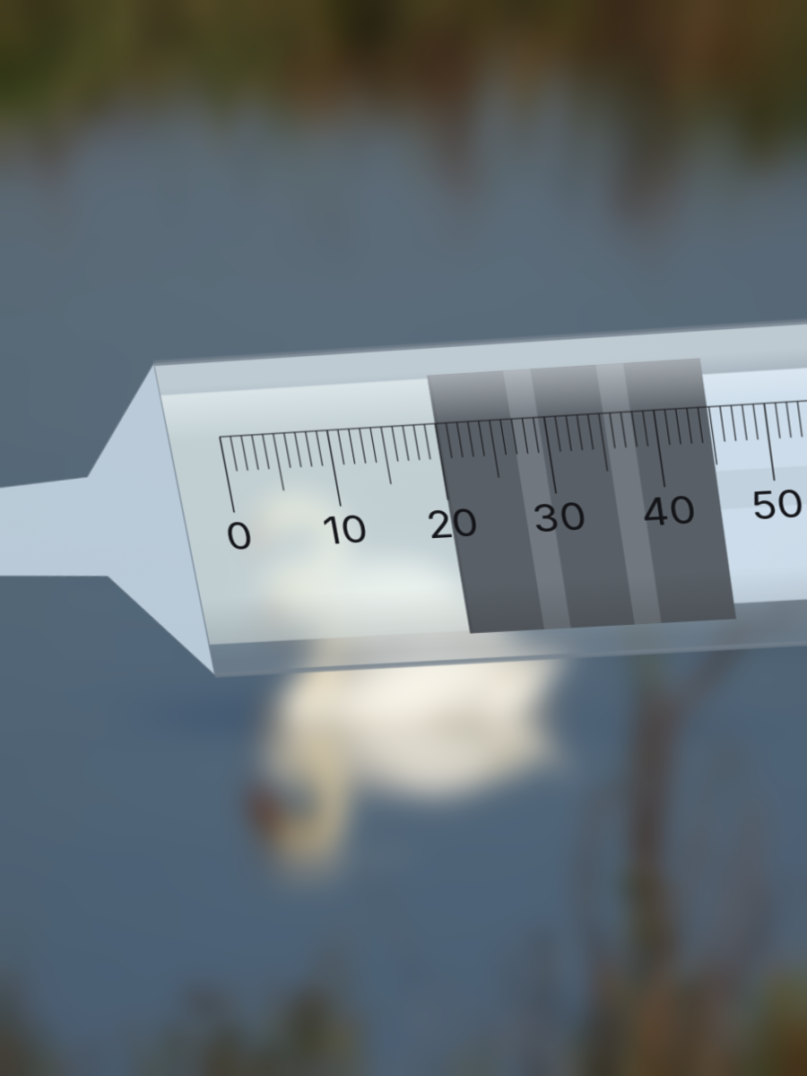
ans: {"value": 20, "unit": "mL"}
